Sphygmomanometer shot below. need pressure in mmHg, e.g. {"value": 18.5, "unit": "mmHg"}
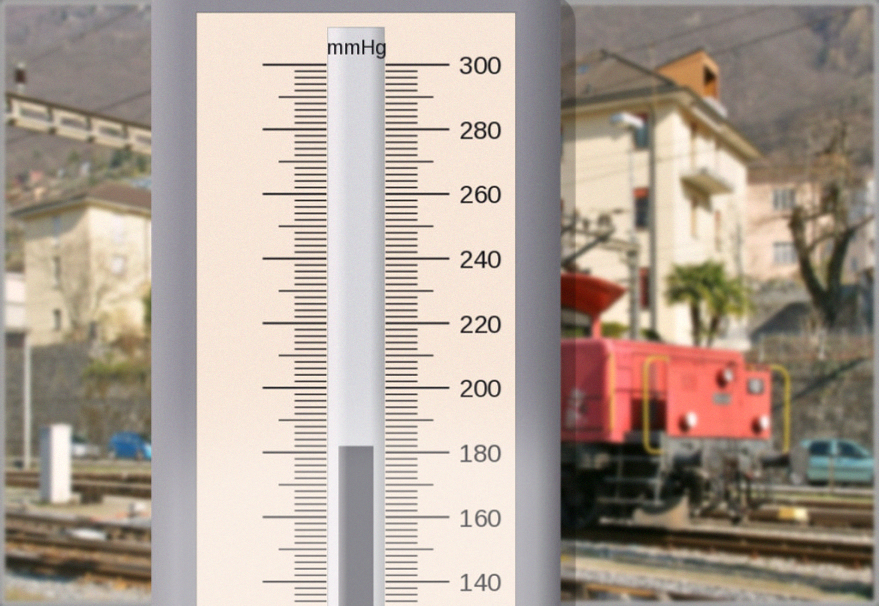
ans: {"value": 182, "unit": "mmHg"}
